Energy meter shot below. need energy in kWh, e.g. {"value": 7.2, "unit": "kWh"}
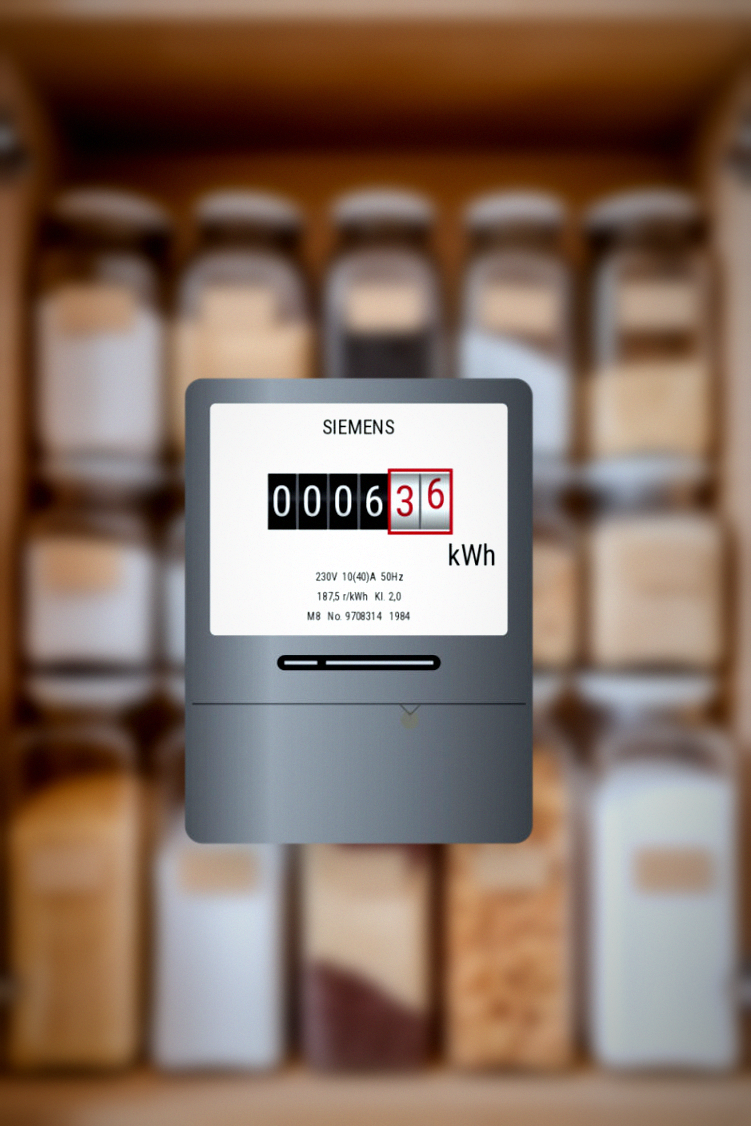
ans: {"value": 6.36, "unit": "kWh"}
